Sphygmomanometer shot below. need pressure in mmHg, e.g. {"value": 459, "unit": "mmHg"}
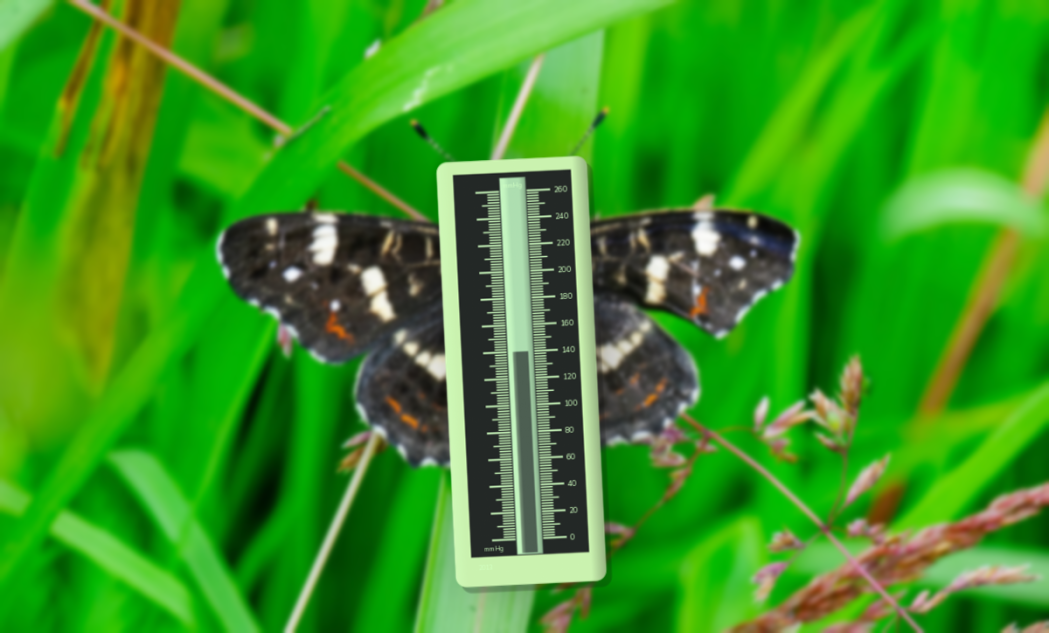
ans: {"value": 140, "unit": "mmHg"}
